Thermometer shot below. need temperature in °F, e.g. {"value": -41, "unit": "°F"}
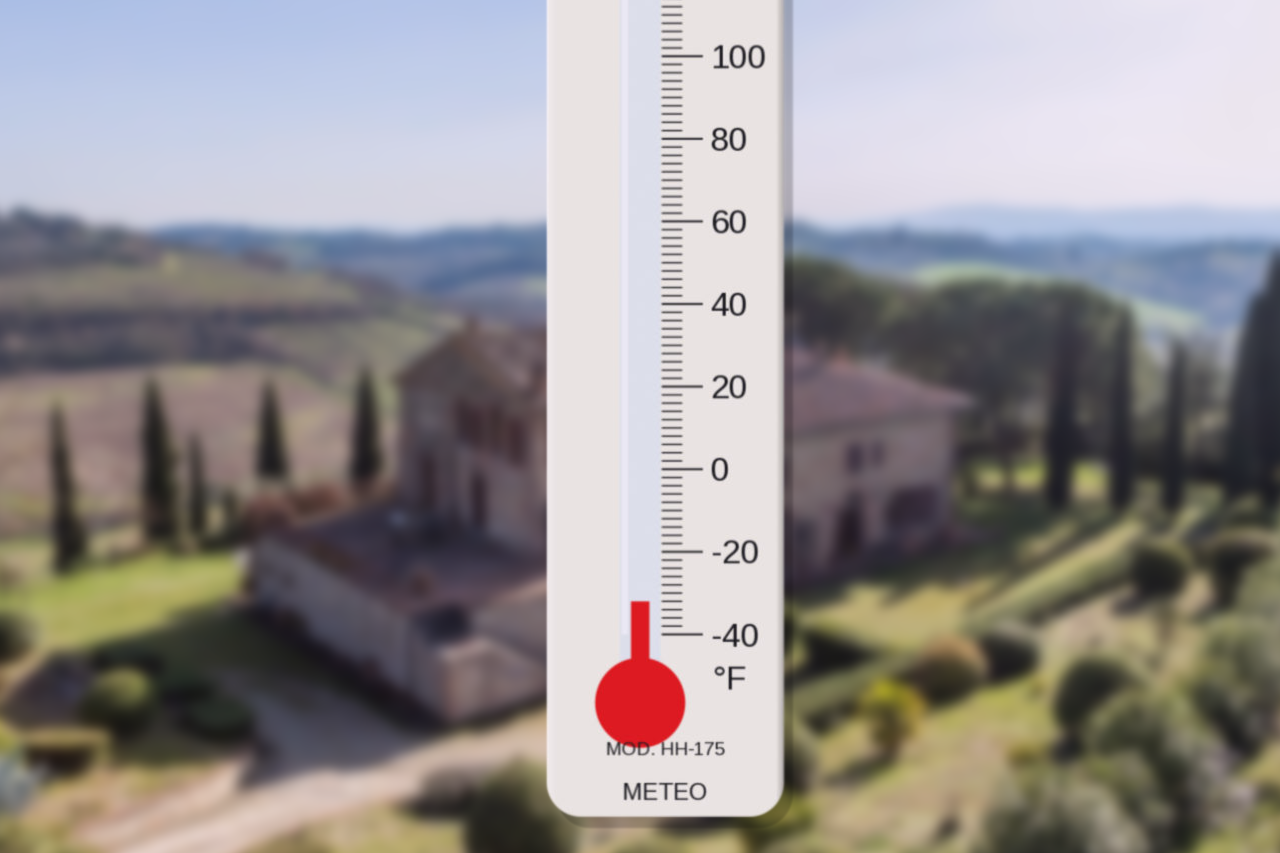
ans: {"value": -32, "unit": "°F"}
